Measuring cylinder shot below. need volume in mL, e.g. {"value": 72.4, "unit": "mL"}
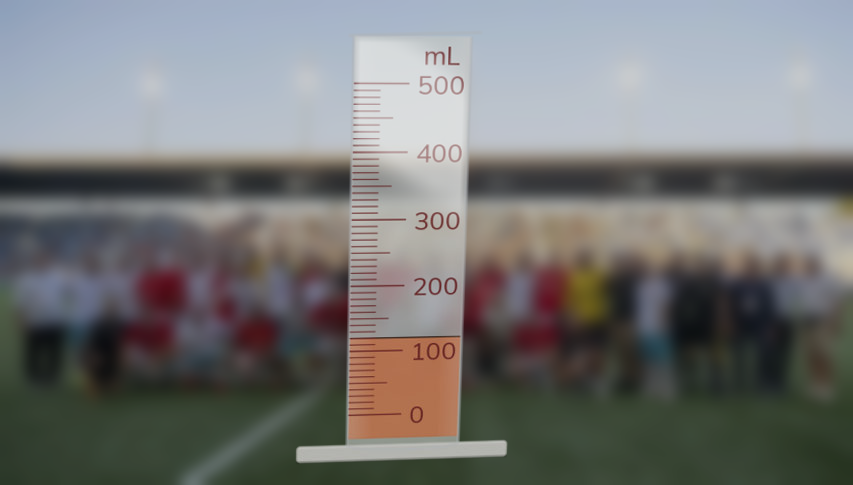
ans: {"value": 120, "unit": "mL"}
